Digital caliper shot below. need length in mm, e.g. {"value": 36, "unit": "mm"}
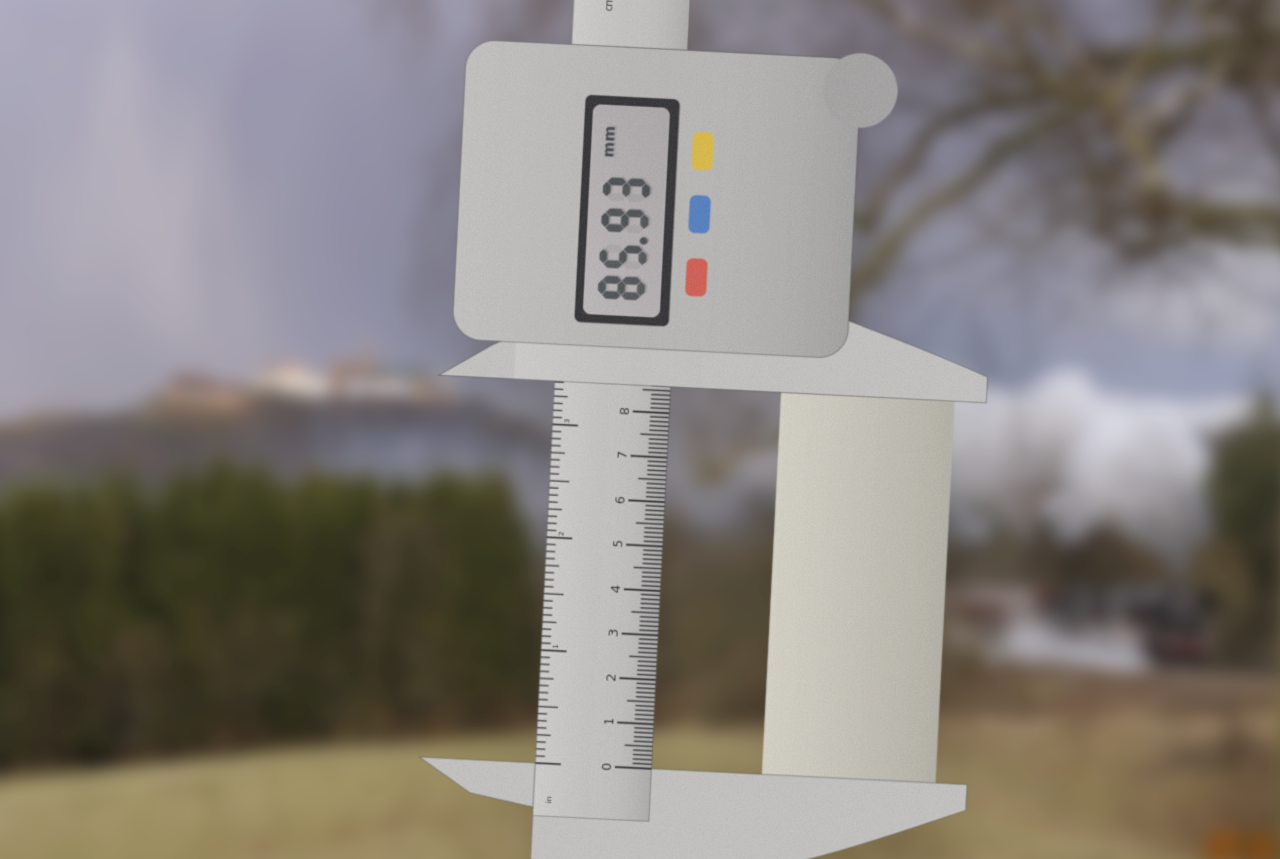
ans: {"value": 85.93, "unit": "mm"}
